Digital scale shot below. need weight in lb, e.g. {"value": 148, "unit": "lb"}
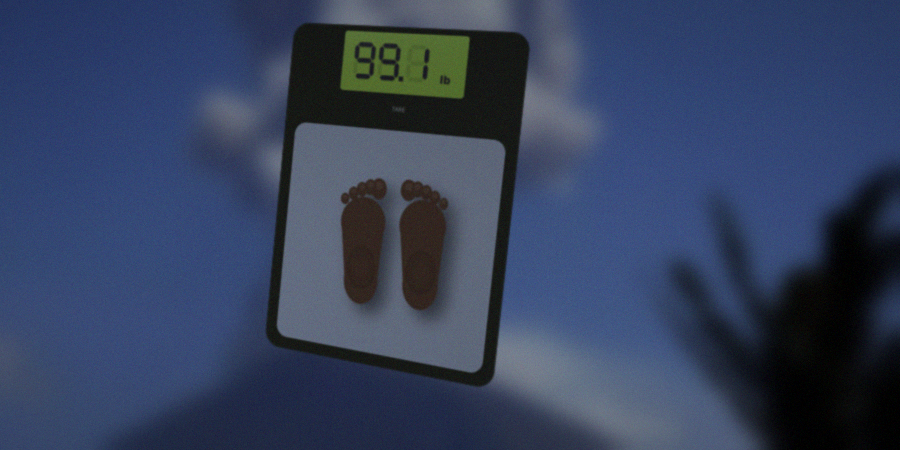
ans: {"value": 99.1, "unit": "lb"}
